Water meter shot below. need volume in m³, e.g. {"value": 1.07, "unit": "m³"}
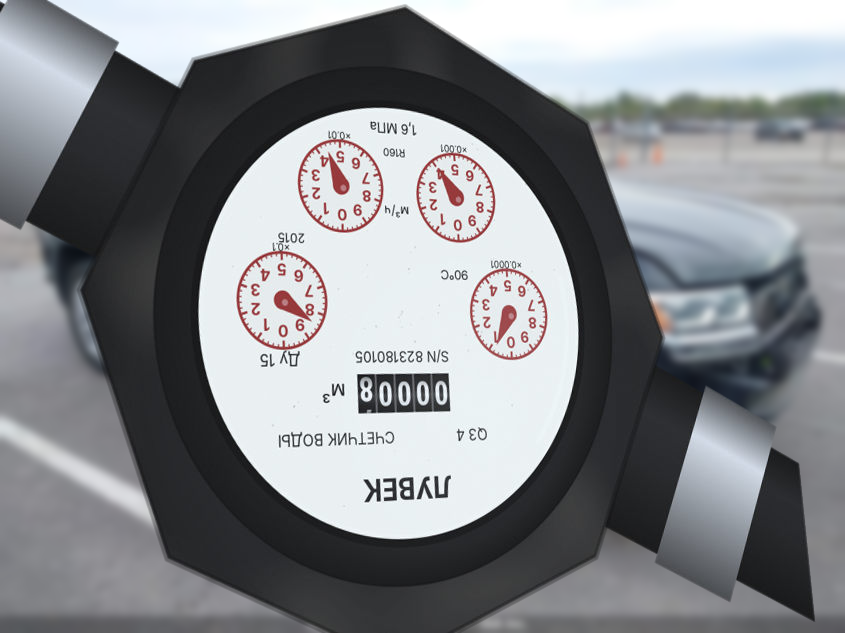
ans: {"value": 7.8440, "unit": "m³"}
